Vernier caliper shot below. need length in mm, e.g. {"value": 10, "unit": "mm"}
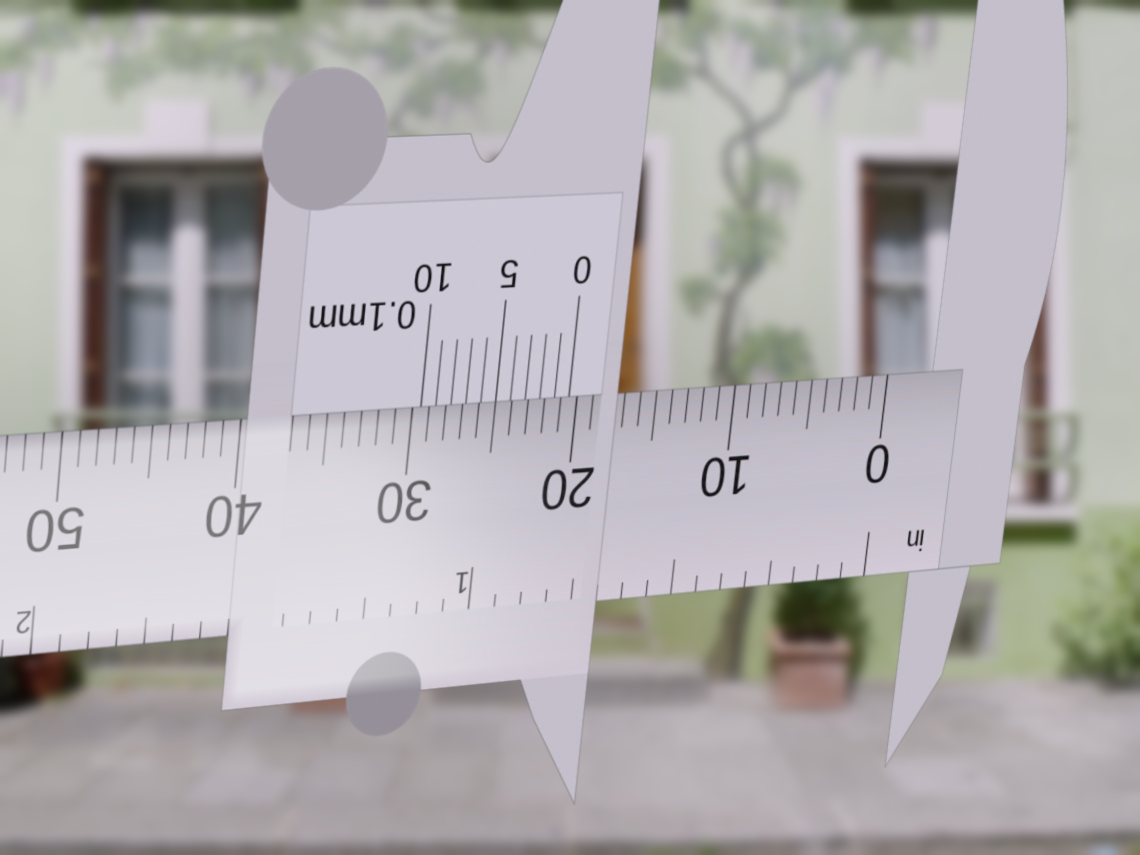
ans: {"value": 20.5, "unit": "mm"}
